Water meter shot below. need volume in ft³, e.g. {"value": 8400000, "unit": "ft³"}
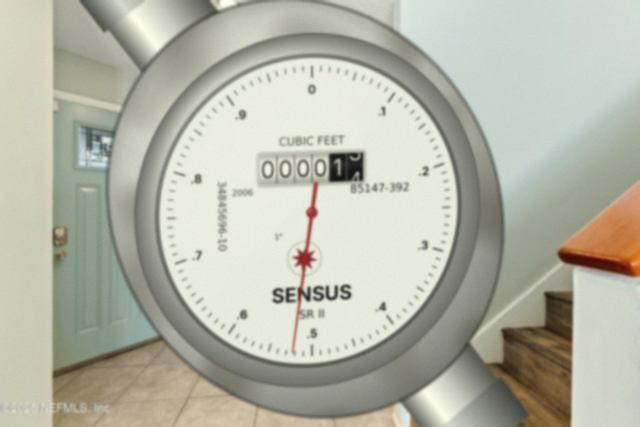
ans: {"value": 13.52, "unit": "ft³"}
